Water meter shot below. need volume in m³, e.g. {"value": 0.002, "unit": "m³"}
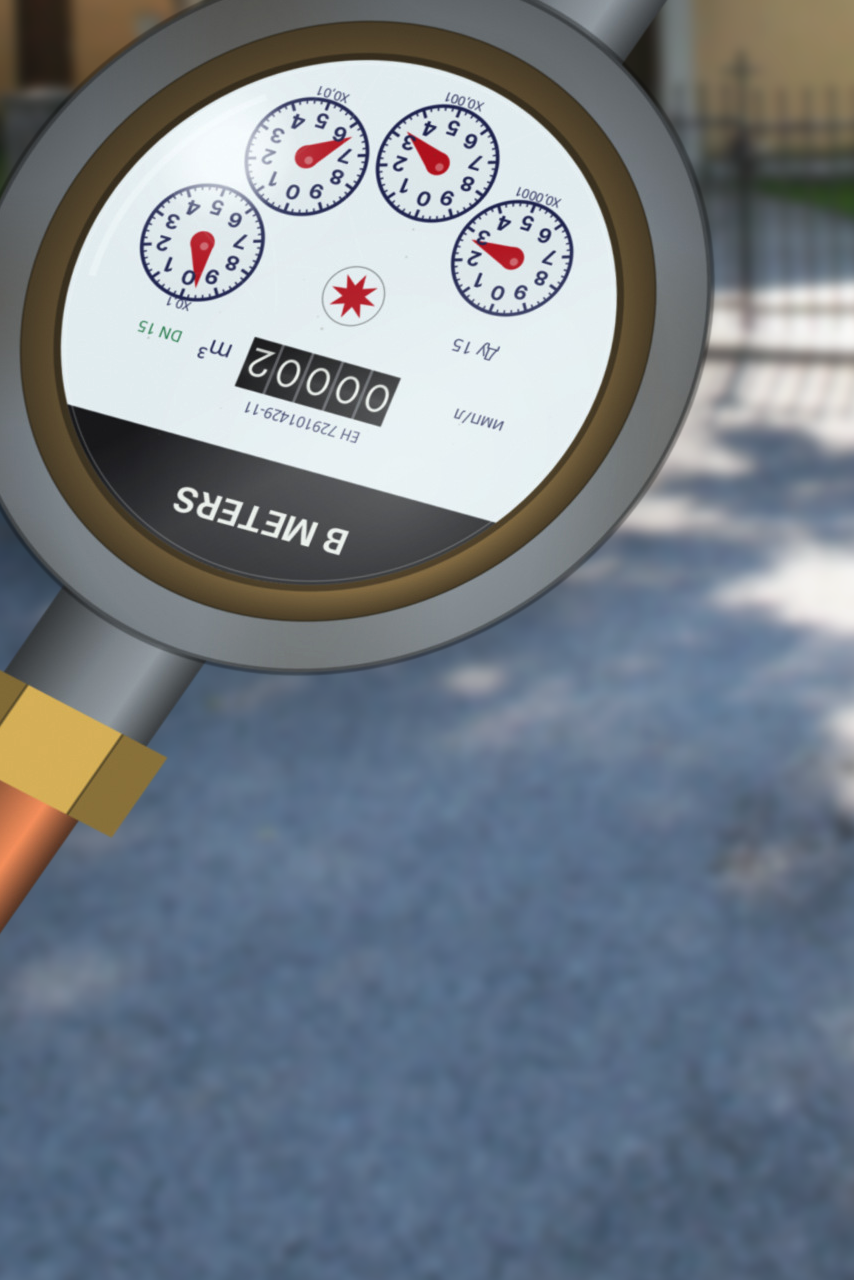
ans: {"value": 1.9632, "unit": "m³"}
